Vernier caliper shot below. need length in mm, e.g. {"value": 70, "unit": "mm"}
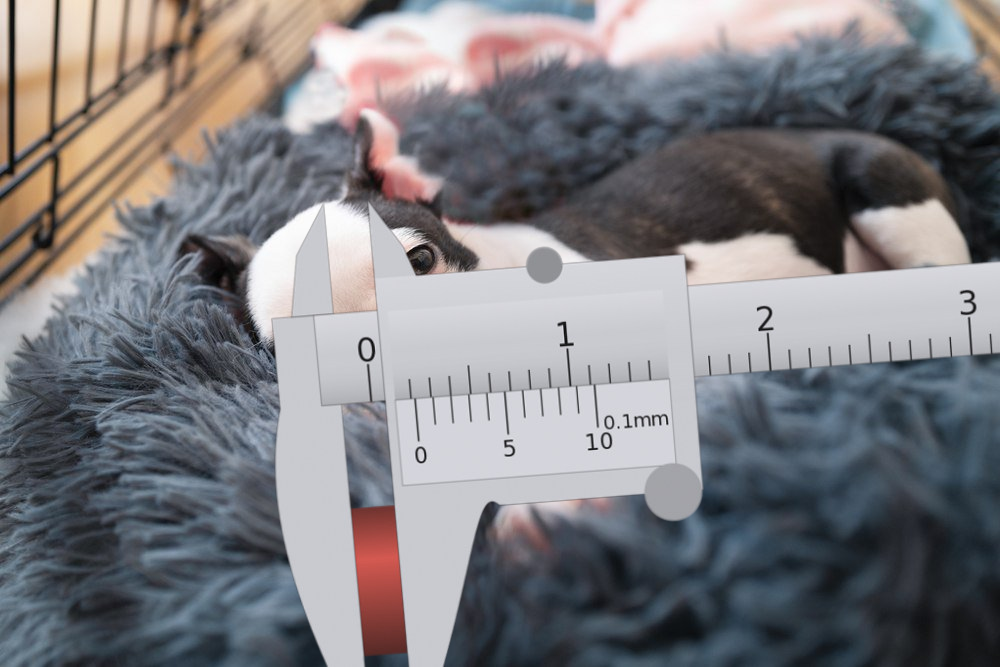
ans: {"value": 2.2, "unit": "mm"}
